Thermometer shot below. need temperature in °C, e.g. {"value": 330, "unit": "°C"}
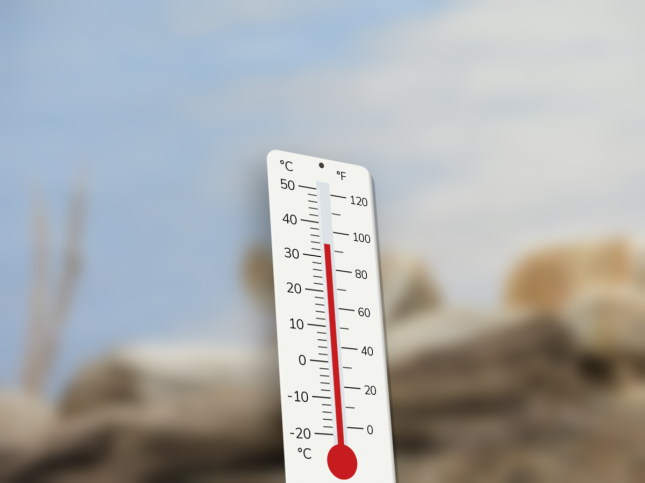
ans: {"value": 34, "unit": "°C"}
